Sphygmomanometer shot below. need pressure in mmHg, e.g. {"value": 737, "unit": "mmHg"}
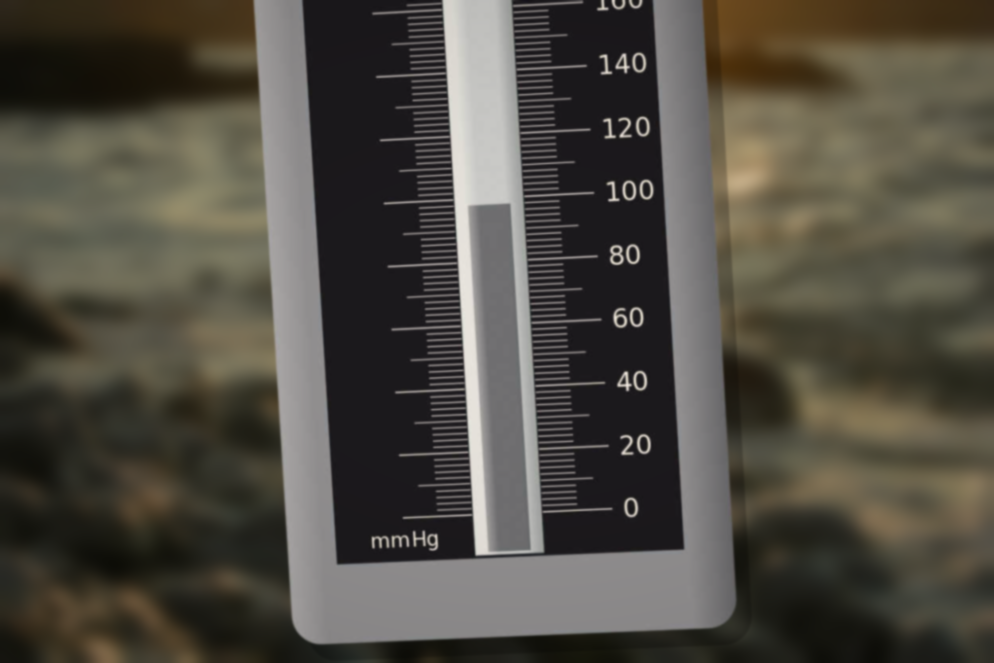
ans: {"value": 98, "unit": "mmHg"}
